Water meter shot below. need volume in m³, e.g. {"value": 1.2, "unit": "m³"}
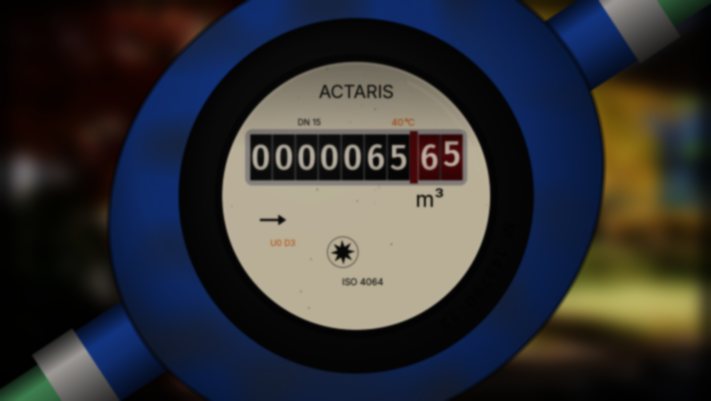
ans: {"value": 65.65, "unit": "m³"}
